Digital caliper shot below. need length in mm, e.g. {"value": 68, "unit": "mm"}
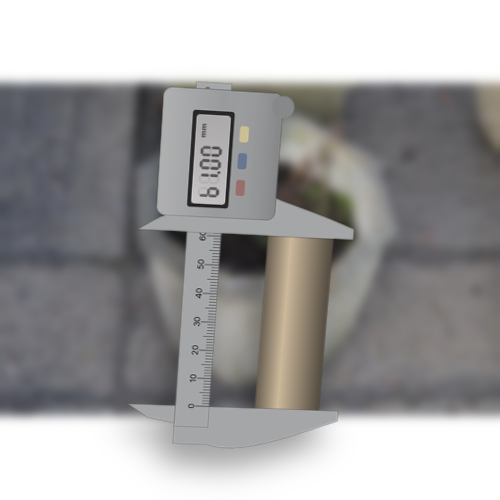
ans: {"value": 61.00, "unit": "mm"}
